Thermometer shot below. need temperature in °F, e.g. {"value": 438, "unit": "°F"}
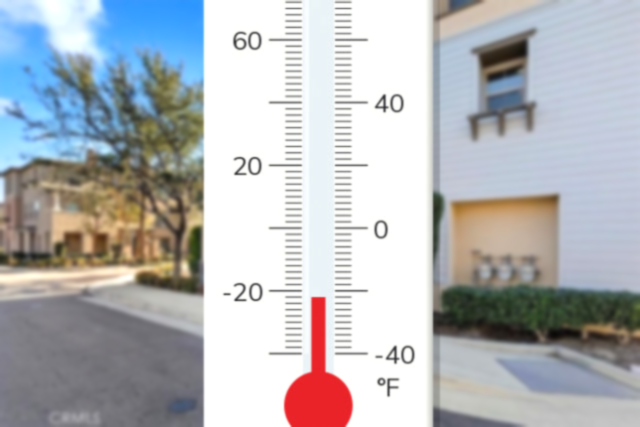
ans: {"value": -22, "unit": "°F"}
